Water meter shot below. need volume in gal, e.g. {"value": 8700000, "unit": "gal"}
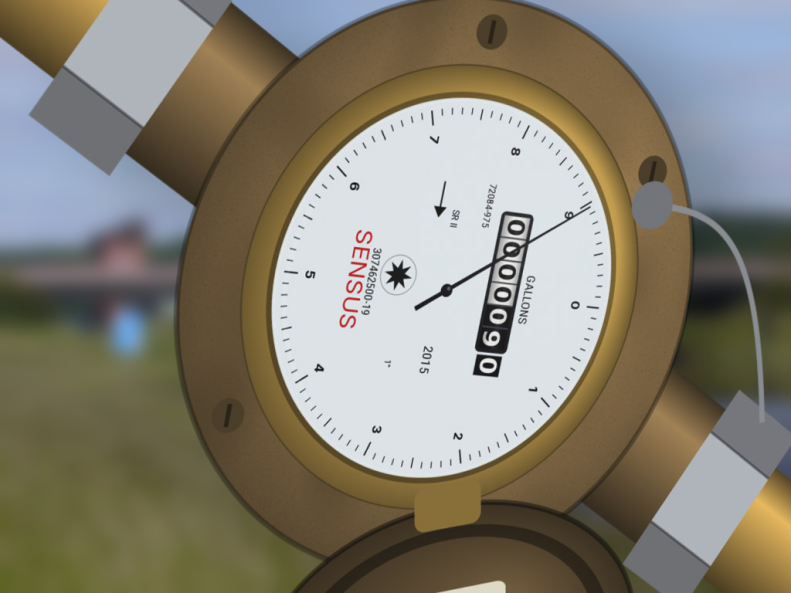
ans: {"value": 89.0, "unit": "gal"}
